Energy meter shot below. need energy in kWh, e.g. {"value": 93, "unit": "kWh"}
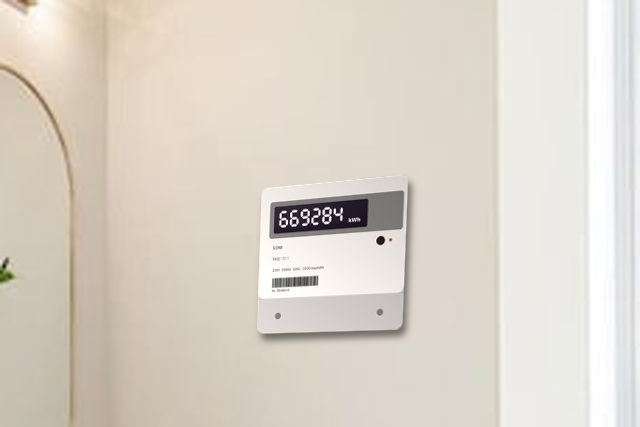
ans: {"value": 669284, "unit": "kWh"}
